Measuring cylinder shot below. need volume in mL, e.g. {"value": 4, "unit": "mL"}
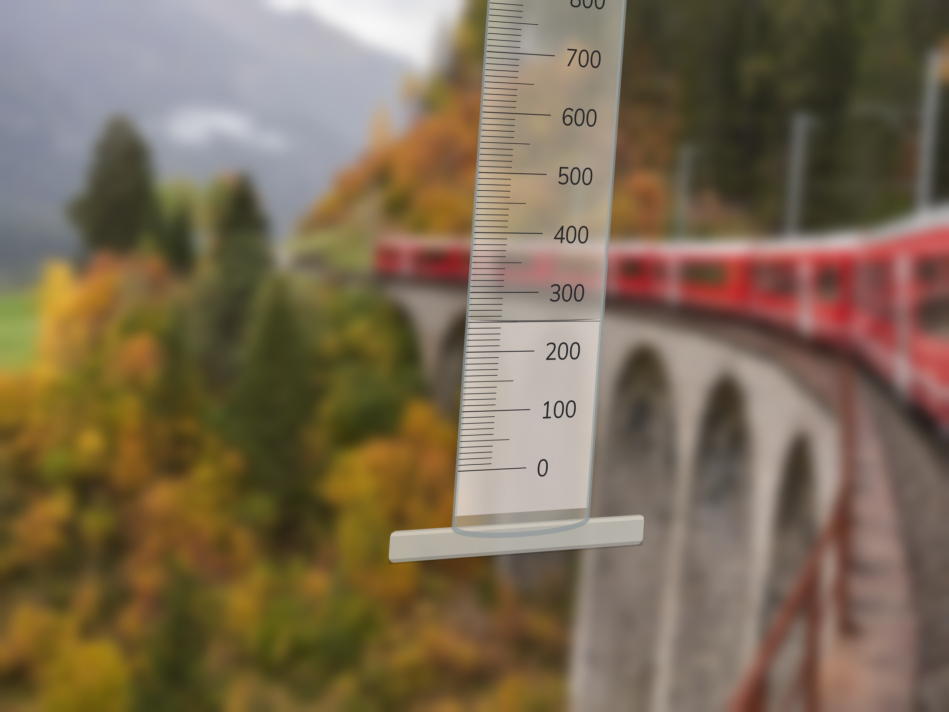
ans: {"value": 250, "unit": "mL"}
